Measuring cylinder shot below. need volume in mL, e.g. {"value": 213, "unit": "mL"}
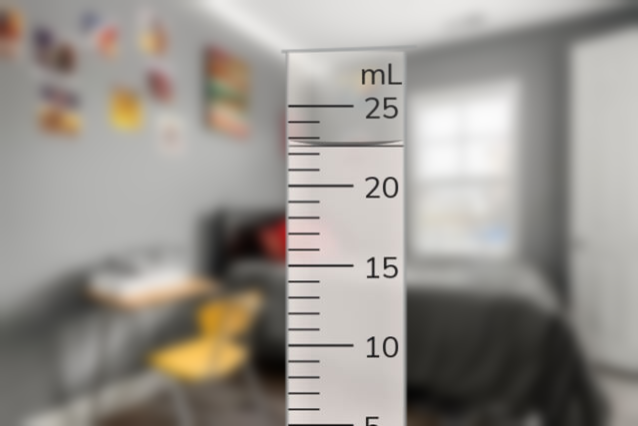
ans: {"value": 22.5, "unit": "mL"}
